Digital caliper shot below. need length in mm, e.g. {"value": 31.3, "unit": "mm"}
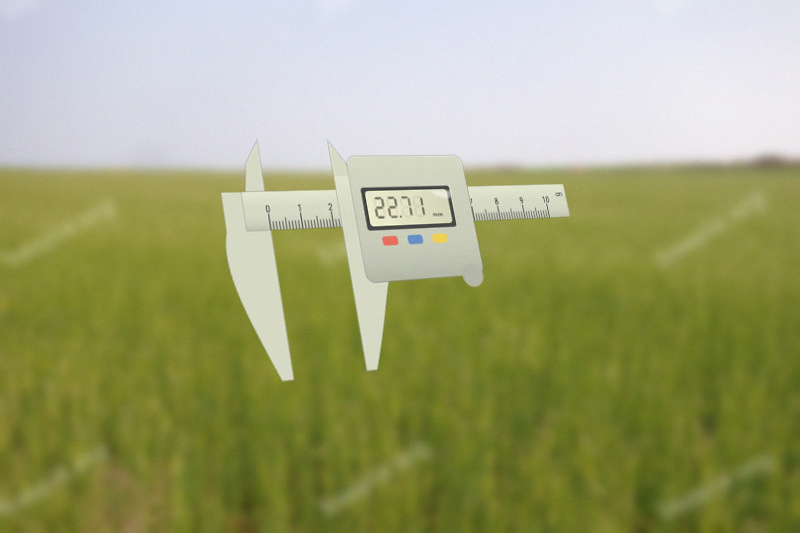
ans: {"value": 22.71, "unit": "mm"}
